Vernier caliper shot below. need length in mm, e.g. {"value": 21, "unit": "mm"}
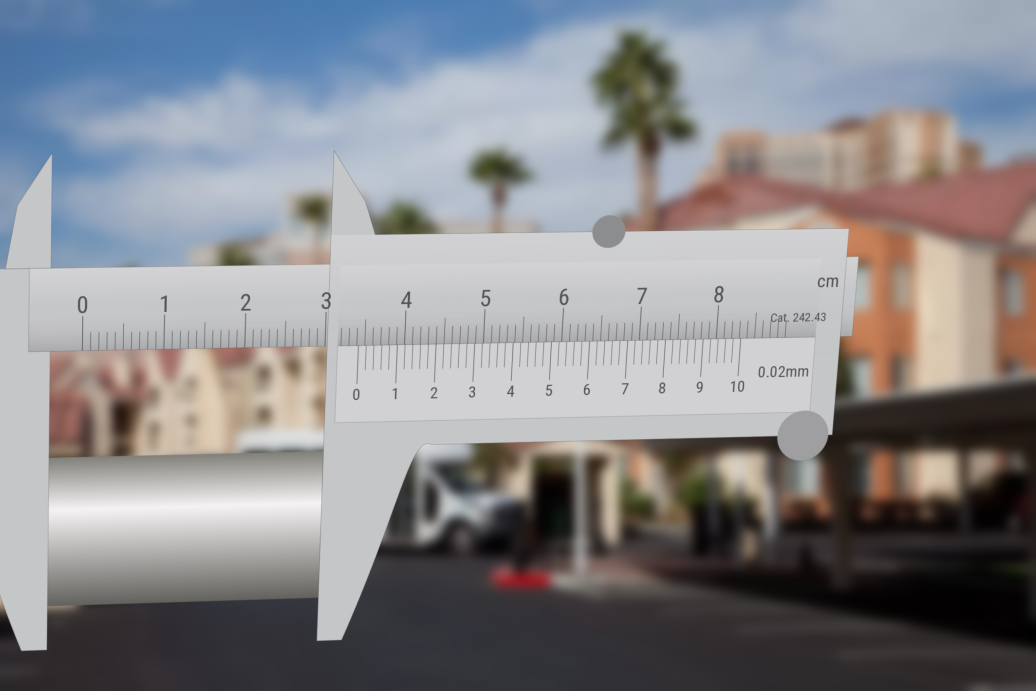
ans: {"value": 34.2, "unit": "mm"}
